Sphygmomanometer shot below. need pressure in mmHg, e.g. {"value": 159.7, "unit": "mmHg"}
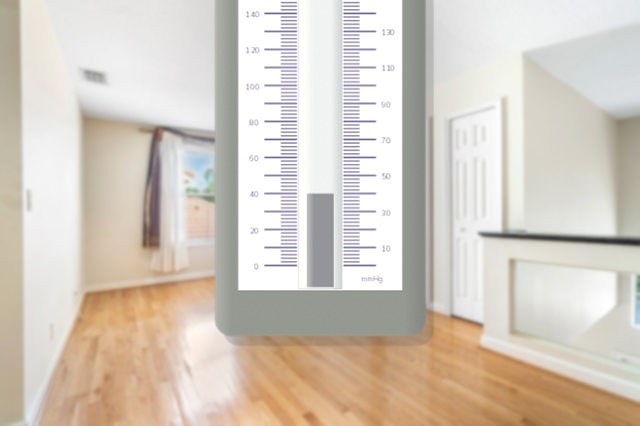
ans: {"value": 40, "unit": "mmHg"}
